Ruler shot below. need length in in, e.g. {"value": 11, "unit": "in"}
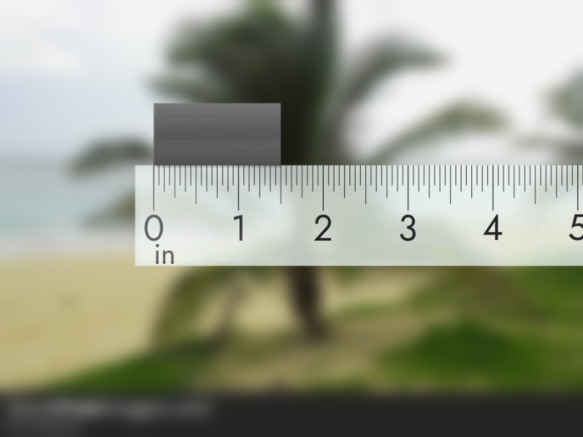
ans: {"value": 1.5, "unit": "in"}
